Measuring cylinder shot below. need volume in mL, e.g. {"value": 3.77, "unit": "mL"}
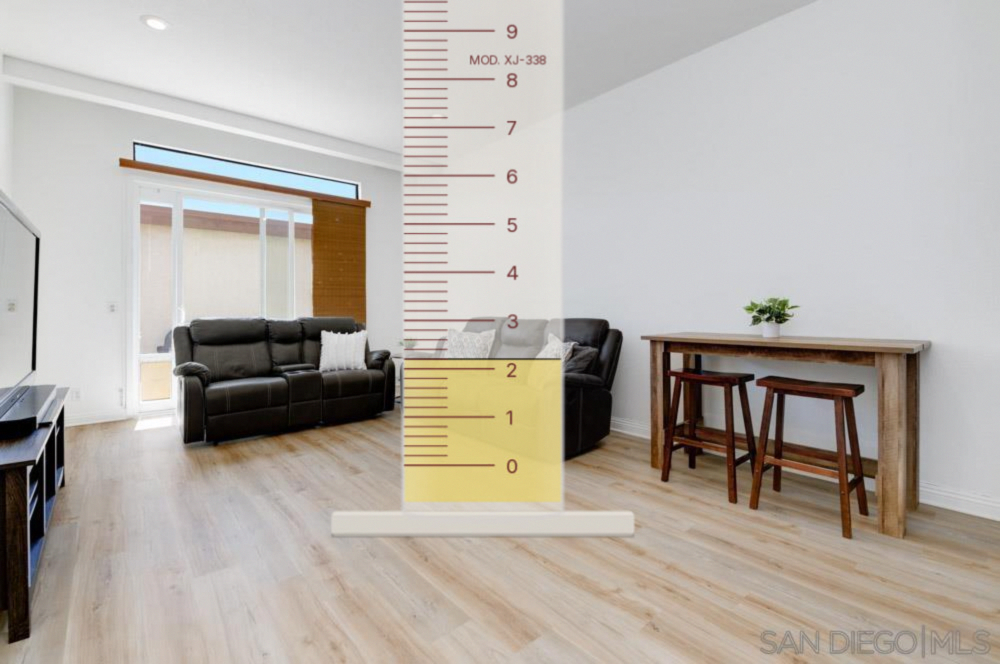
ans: {"value": 2.2, "unit": "mL"}
